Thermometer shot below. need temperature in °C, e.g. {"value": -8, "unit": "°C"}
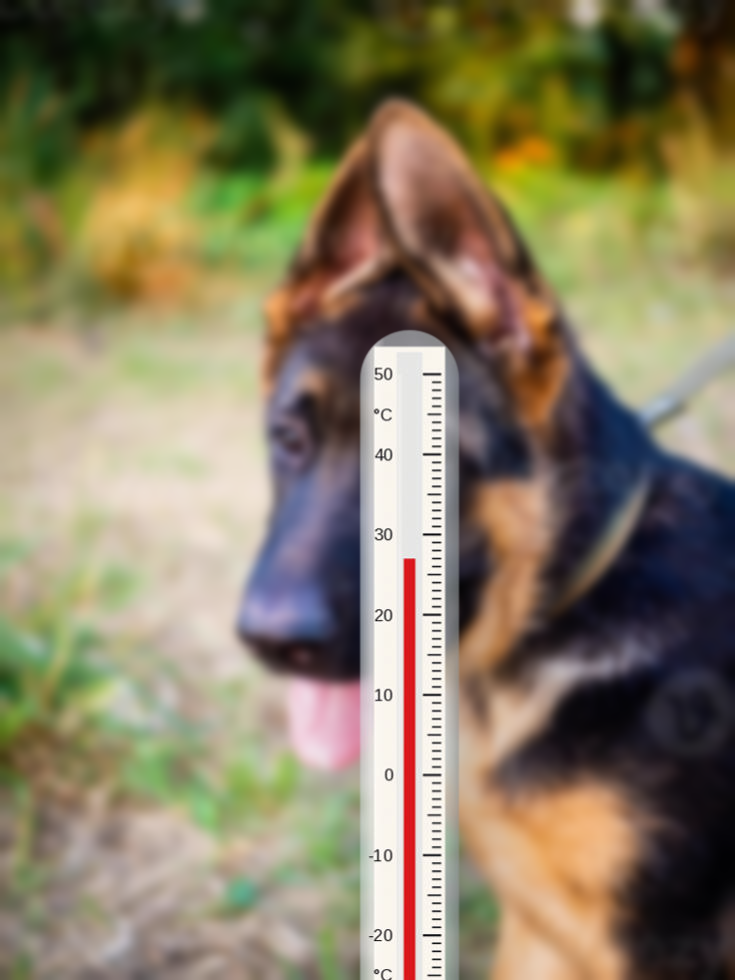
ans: {"value": 27, "unit": "°C"}
